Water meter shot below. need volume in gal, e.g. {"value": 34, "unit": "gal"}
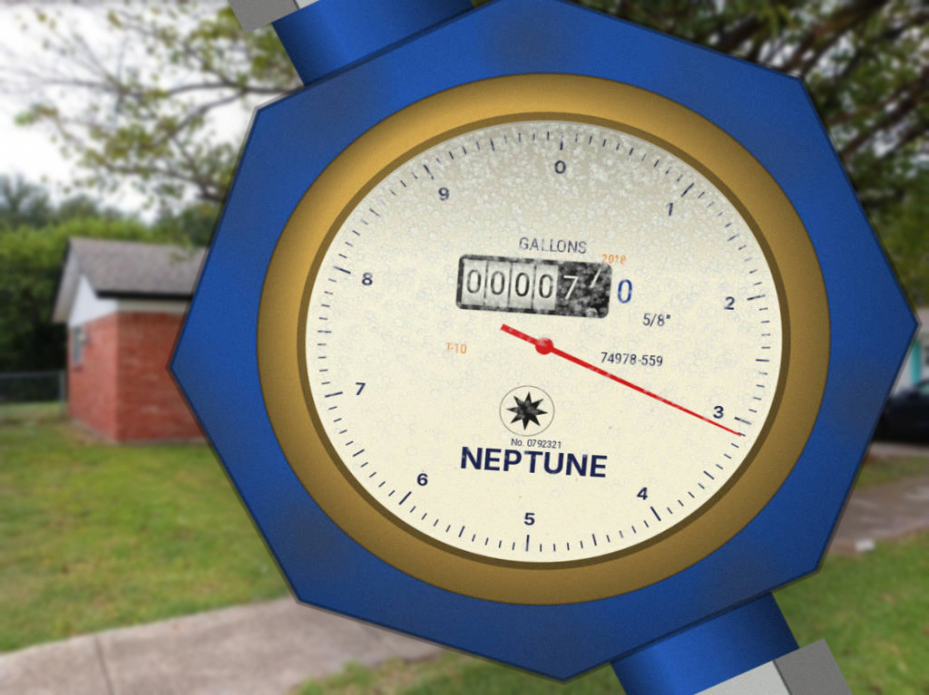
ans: {"value": 773.1, "unit": "gal"}
